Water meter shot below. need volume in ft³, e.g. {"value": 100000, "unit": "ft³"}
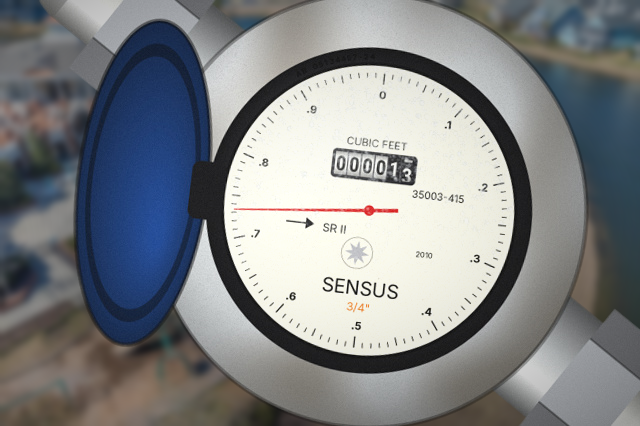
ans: {"value": 12.73, "unit": "ft³"}
